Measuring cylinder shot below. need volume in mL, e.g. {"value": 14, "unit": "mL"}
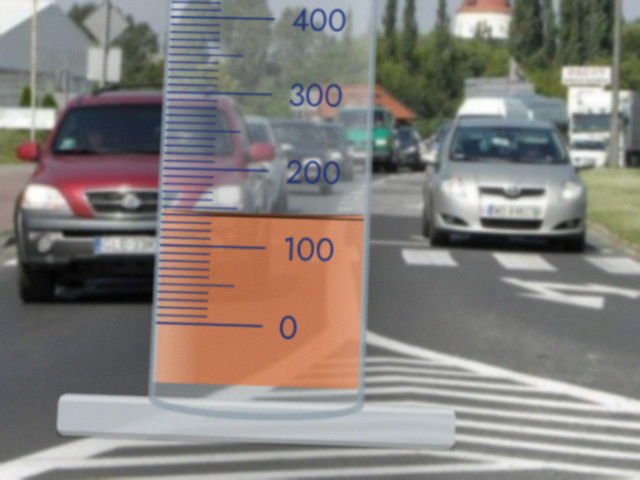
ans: {"value": 140, "unit": "mL"}
